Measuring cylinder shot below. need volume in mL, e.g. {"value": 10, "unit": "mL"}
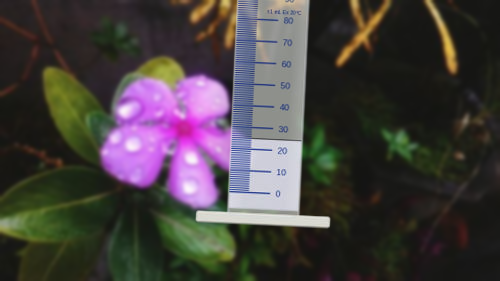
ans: {"value": 25, "unit": "mL"}
